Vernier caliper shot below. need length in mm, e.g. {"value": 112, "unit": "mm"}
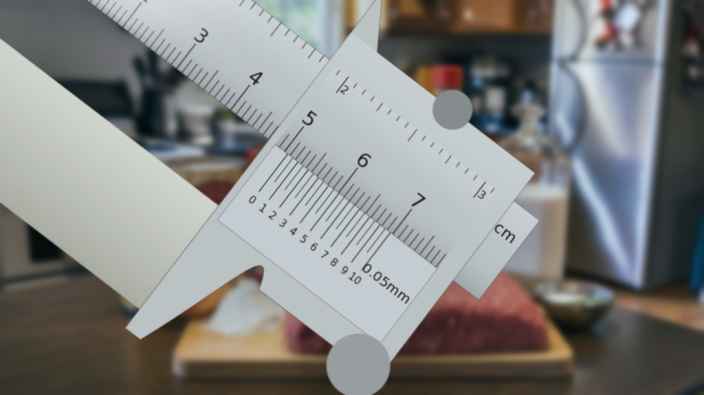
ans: {"value": 50.6, "unit": "mm"}
